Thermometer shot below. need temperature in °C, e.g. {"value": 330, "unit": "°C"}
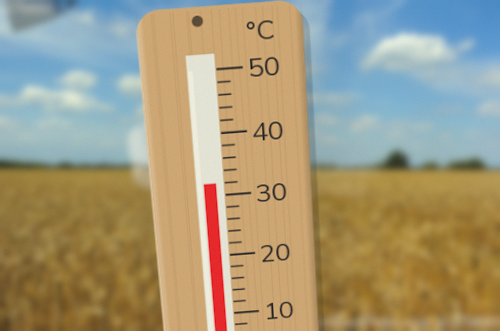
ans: {"value": 32, "unit": "°C"}
